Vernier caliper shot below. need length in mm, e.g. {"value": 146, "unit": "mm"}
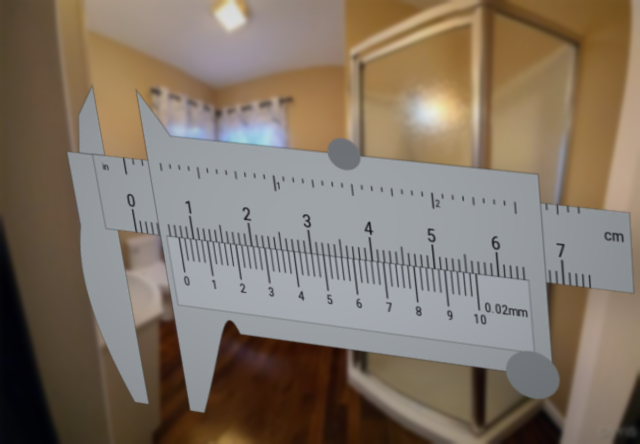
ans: {"value": 7.5, "unit": "mm"}
